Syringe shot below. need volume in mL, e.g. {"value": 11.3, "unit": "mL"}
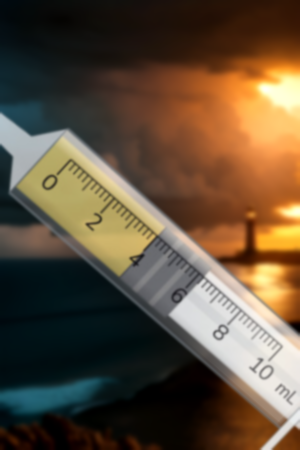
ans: {"value": 4, "unit": "mL"}
